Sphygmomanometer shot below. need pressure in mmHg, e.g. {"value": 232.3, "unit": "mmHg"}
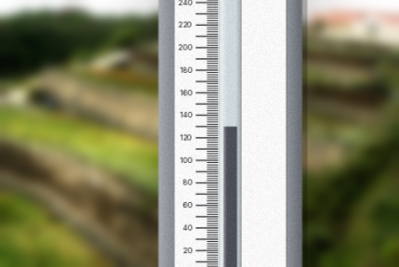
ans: {"value": 130, "unit": "mmHg"}
